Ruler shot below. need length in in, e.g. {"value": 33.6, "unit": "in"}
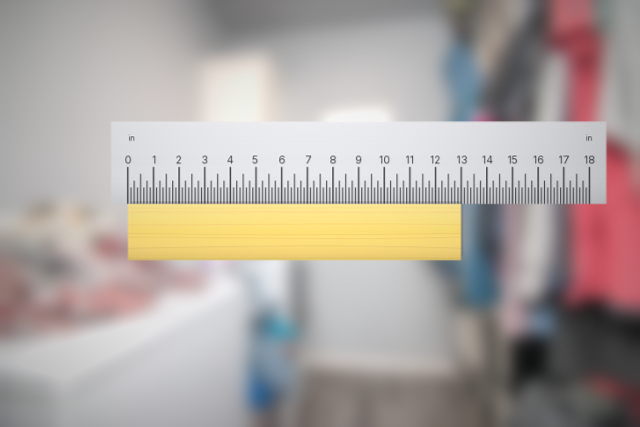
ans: {"value": 13, "unit": "in"}
